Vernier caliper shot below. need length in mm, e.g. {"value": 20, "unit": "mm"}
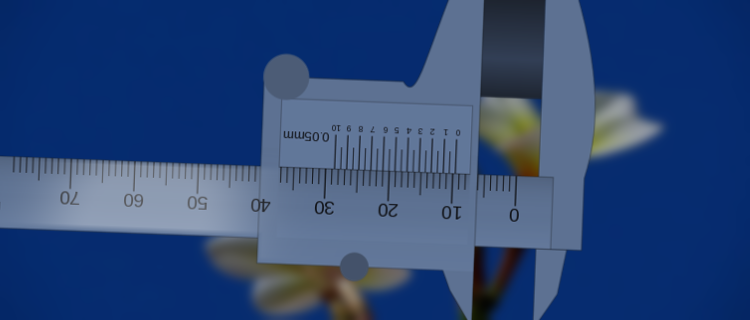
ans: {"value": 9.6, "unit": "mm"}
